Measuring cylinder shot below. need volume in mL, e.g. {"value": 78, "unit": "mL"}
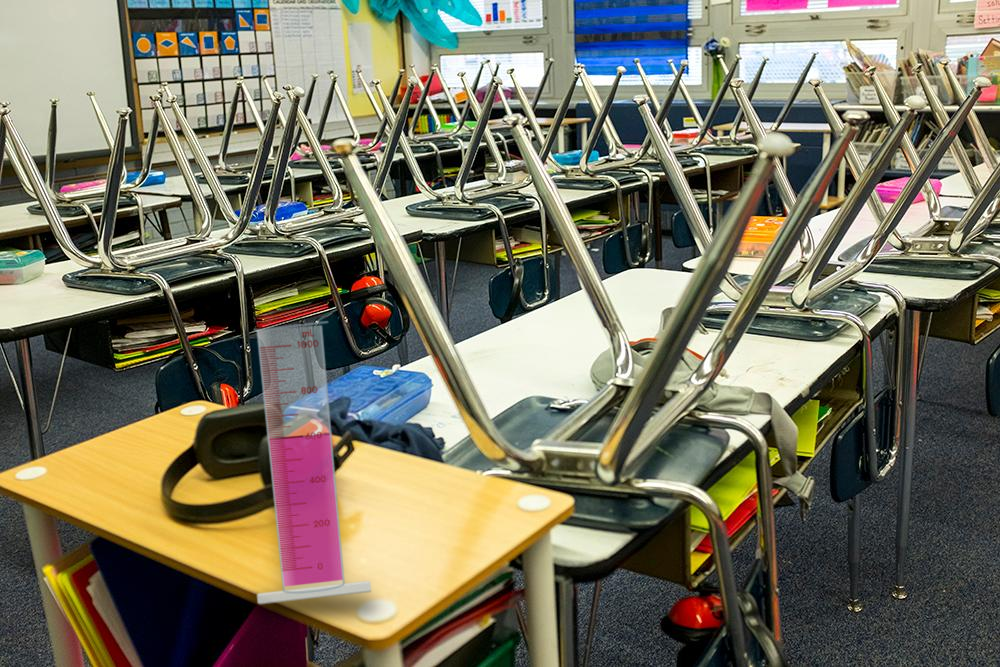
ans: {"value": 600, "unit": "mL"}
